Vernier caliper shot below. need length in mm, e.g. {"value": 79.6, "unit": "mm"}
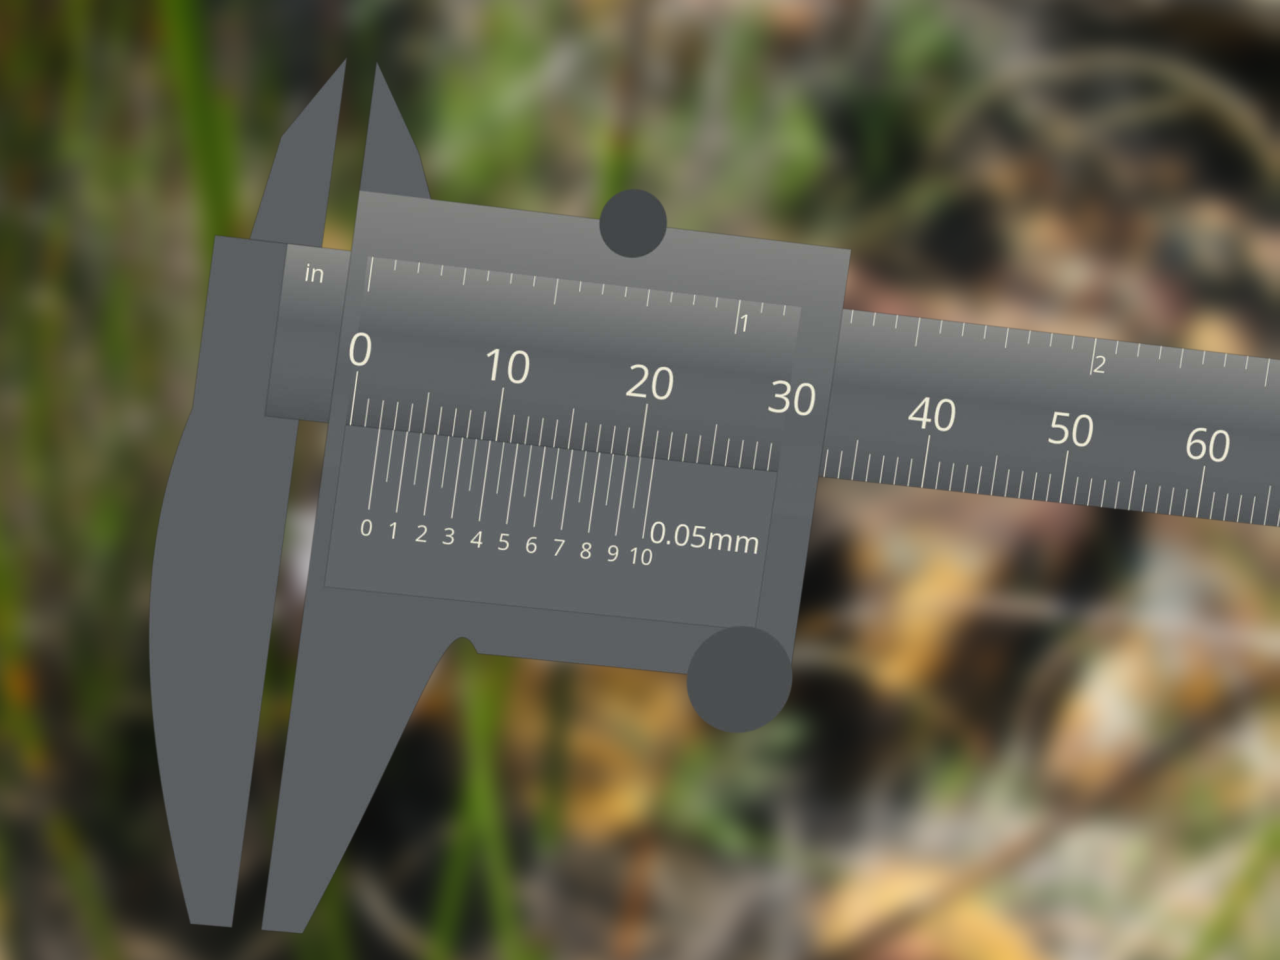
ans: {"value": 2.0, "unit": "mm"}
